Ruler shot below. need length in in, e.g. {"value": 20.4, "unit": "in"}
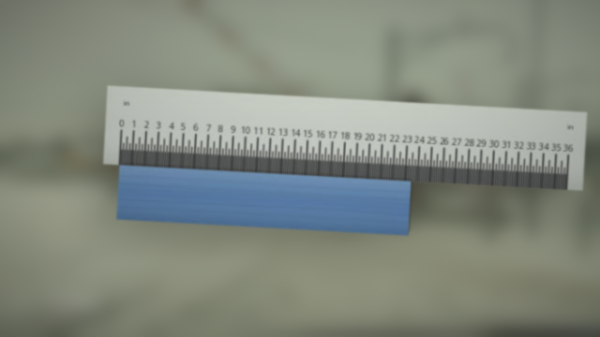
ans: {"value": 23.5, "unit": "in"}
